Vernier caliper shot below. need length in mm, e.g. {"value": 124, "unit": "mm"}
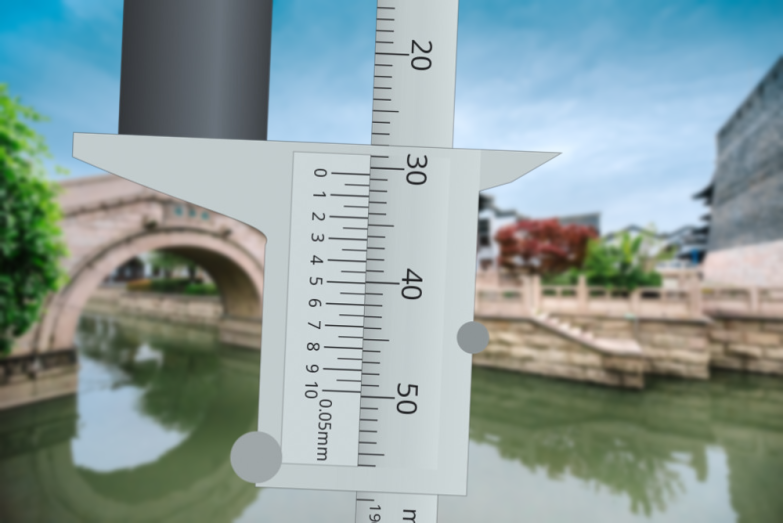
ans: {"value": 30.6, "unit": "mm"}
